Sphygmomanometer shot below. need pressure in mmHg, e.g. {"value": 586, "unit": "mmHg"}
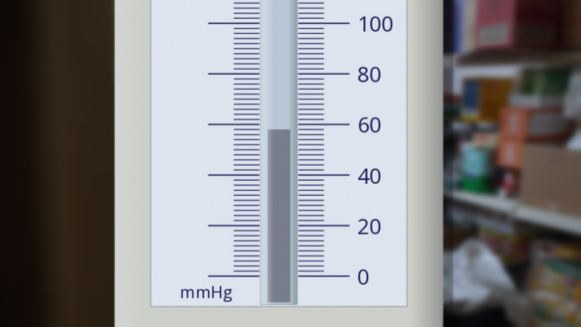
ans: {"value": 58, "unit": "mmHg"}
